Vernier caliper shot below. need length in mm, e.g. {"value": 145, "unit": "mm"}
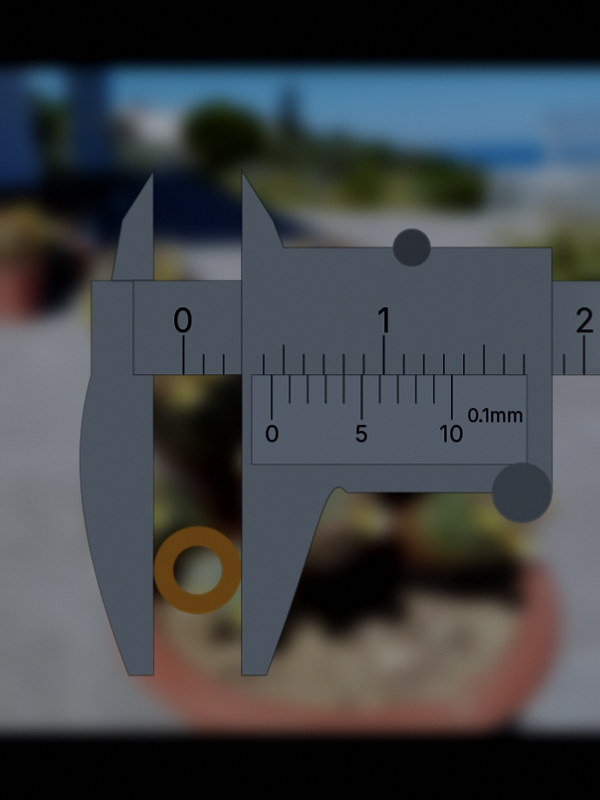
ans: {"value": 4.4, "unit": "mm"}
